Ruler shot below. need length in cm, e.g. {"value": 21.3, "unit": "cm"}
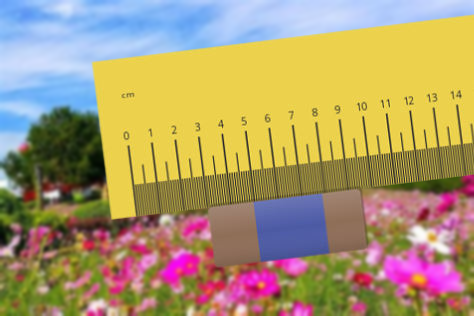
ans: {"value": 6.5, "unit": "cm"}
